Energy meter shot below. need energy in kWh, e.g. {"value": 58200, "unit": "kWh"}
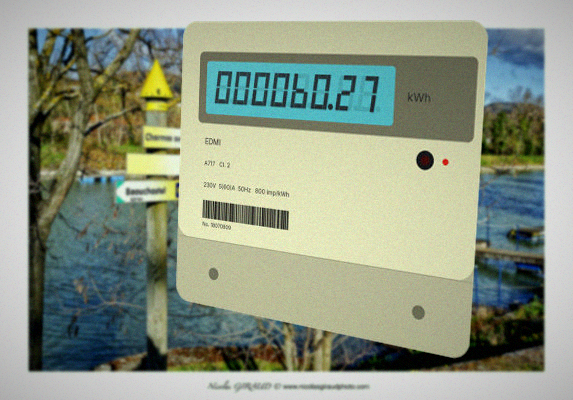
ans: {"value": 60.27, "unit": "kWh"}
